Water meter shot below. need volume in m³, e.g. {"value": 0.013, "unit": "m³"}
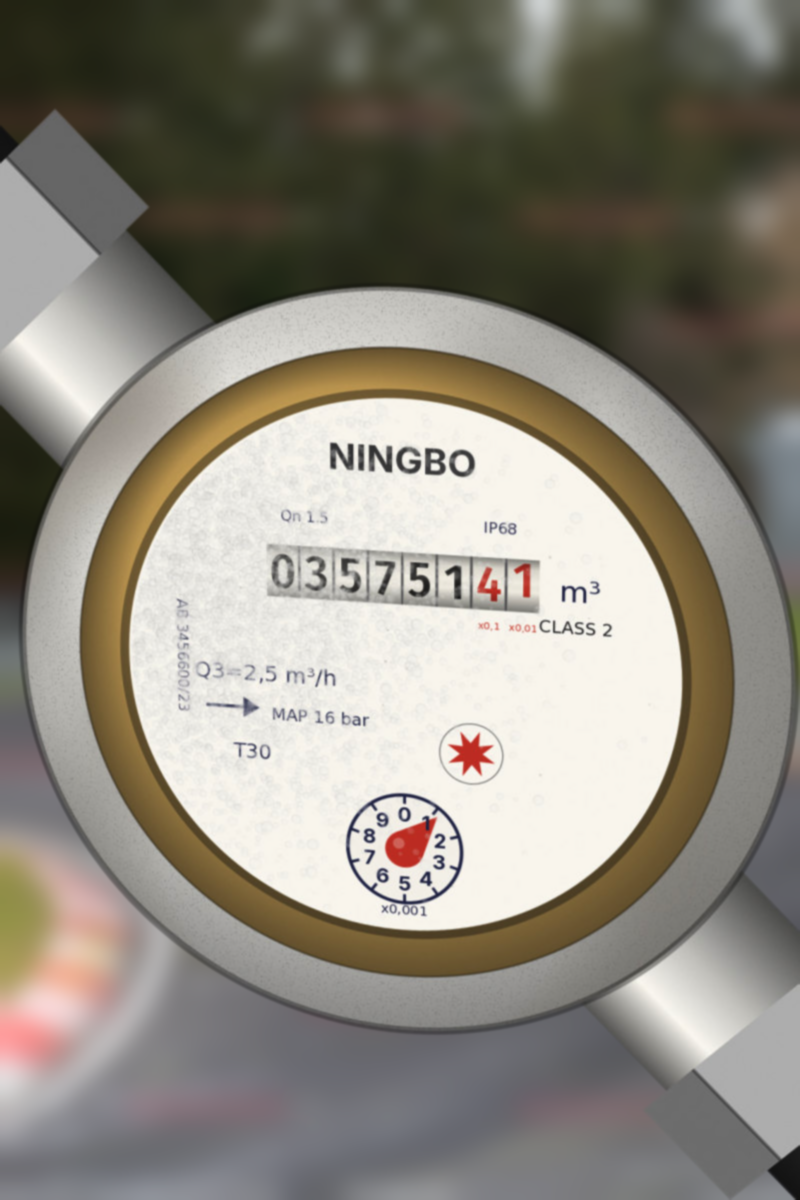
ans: {"value": 35751.411, "unit": "m³"}
